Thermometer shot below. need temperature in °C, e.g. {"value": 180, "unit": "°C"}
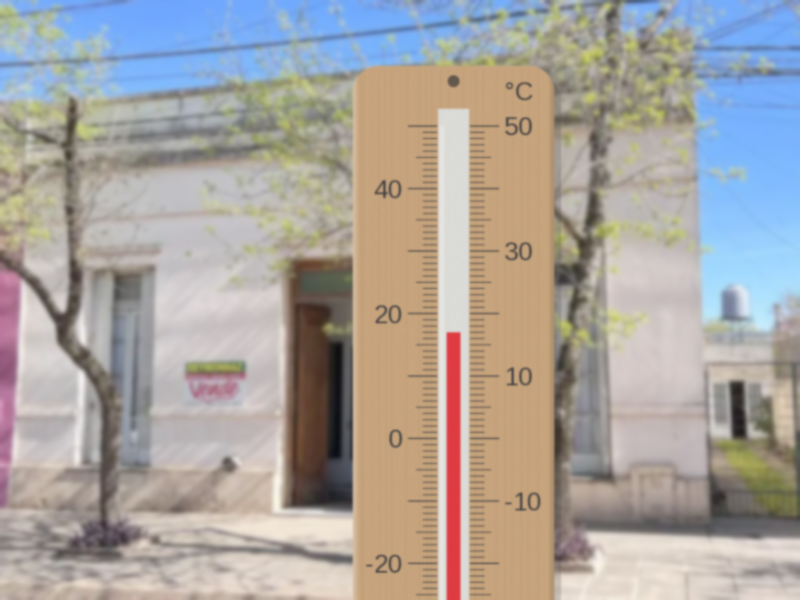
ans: {"value": 17, "unit": "°C"}
